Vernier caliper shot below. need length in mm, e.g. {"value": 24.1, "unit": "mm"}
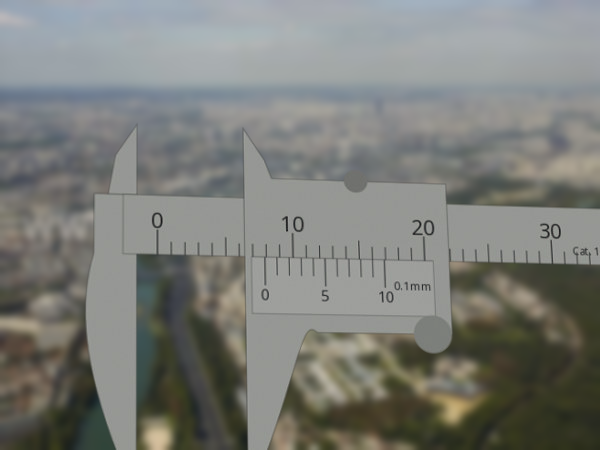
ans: {"value": 7.9, "unit": "mm"}
